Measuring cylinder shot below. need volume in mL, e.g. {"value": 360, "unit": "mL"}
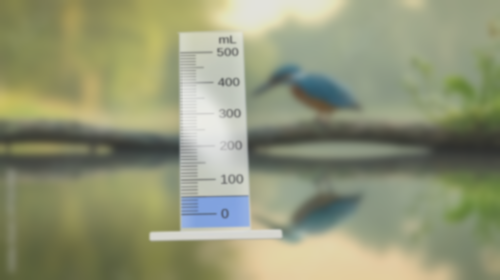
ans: {"value": 50, "unit": "mL"}
